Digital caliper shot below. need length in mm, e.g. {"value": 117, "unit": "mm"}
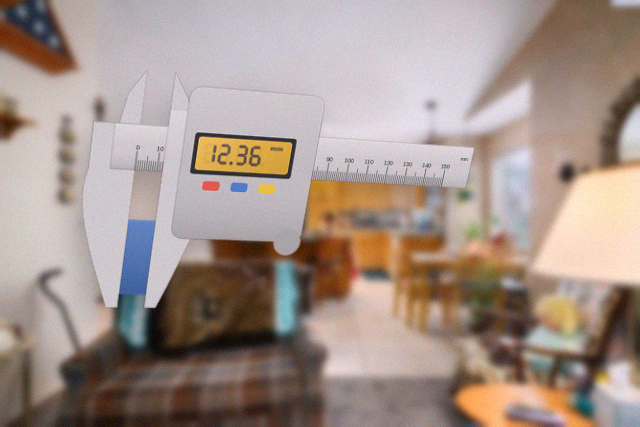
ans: {"value": 12.36, "unit": "mm"}
